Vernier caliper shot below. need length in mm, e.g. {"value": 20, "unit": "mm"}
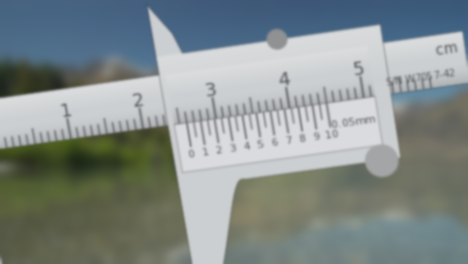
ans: {"value": 26.0, "unit": "mm"}
